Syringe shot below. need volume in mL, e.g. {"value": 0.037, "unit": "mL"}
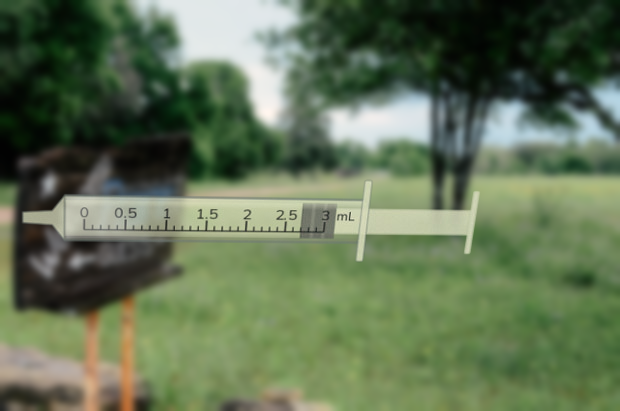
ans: {"value": 2.7, "unit": "mL"}
